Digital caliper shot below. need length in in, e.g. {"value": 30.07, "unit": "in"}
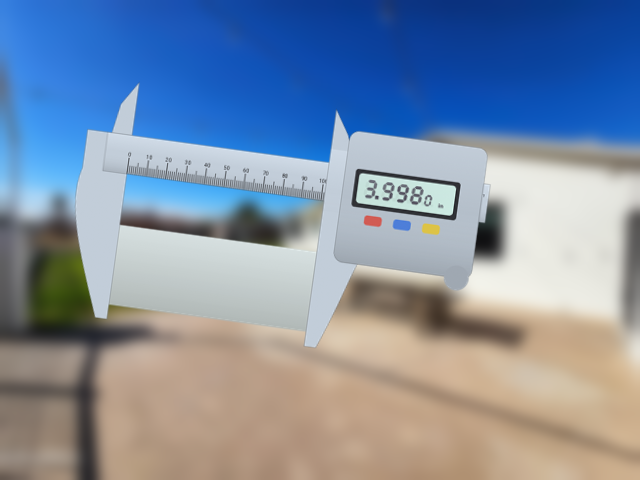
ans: {"value": 3.9980, "unit": "in"}
